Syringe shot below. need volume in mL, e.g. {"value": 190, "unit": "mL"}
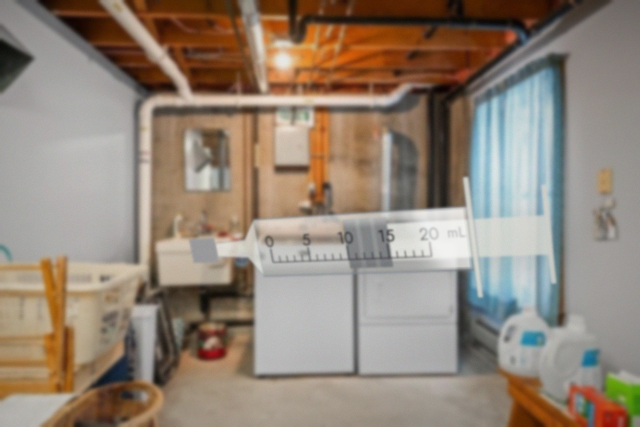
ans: {"value": 10, "unit": "mL"}
